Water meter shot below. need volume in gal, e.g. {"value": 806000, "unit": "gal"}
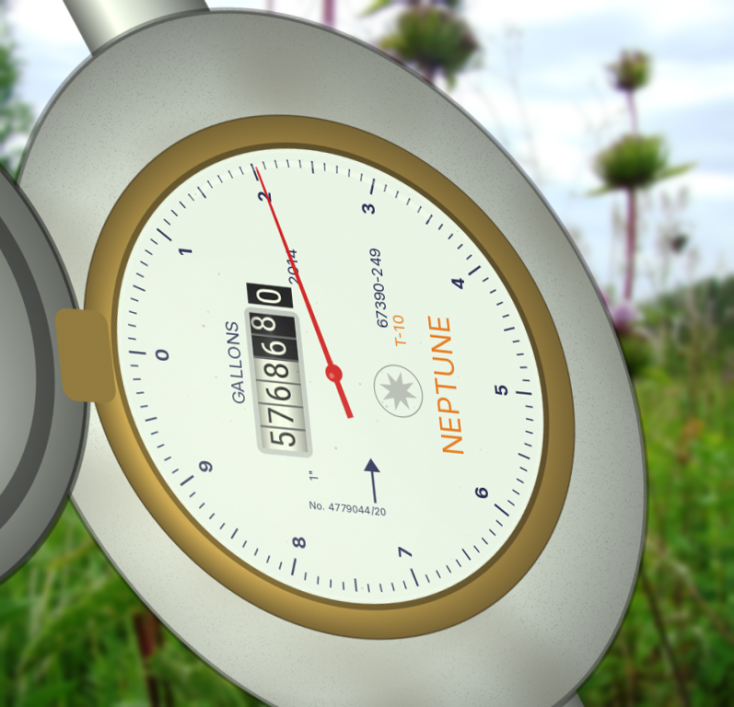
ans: {"value": 5768682.0, "unit": "gal"}
